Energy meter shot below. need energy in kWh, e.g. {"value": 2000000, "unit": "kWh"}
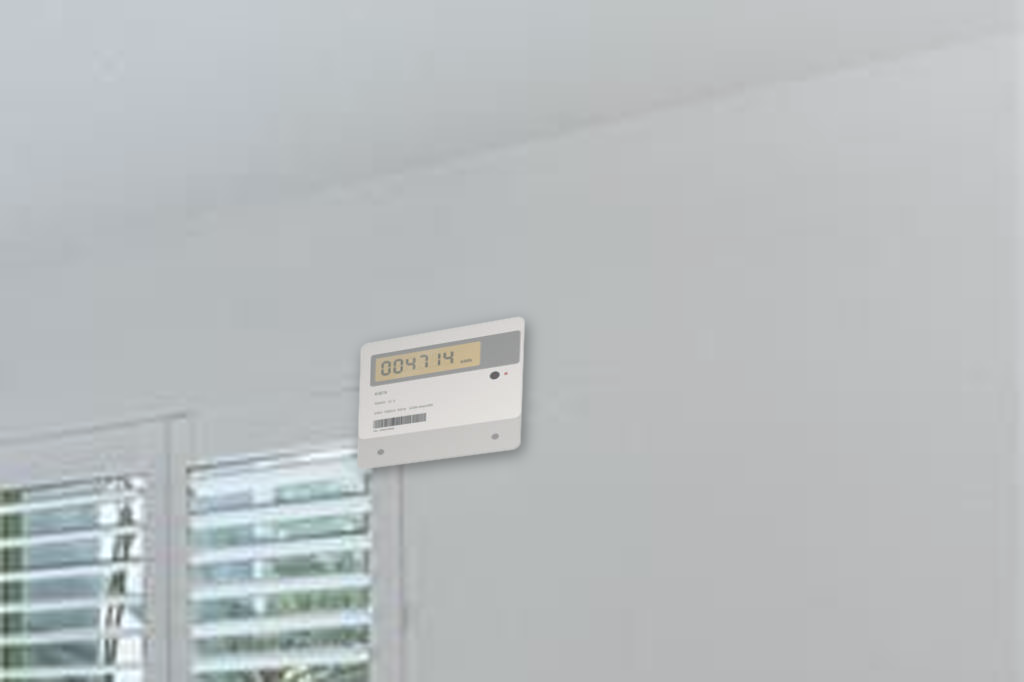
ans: {"value": 4714, "unit": "kWh"}
